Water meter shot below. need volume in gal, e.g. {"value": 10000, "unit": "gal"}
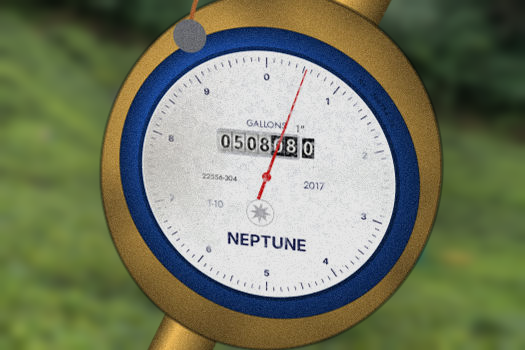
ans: {"value": 508080.5, "unit": "gal"}
